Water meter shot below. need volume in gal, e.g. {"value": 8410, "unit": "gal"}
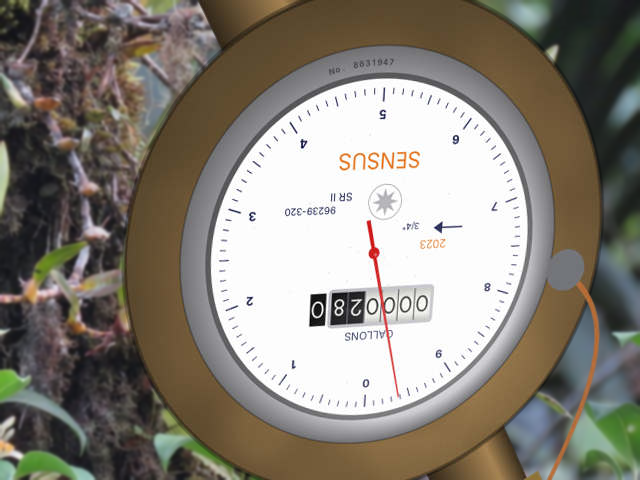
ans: {"value": 279.6, "unit": "gal"}
